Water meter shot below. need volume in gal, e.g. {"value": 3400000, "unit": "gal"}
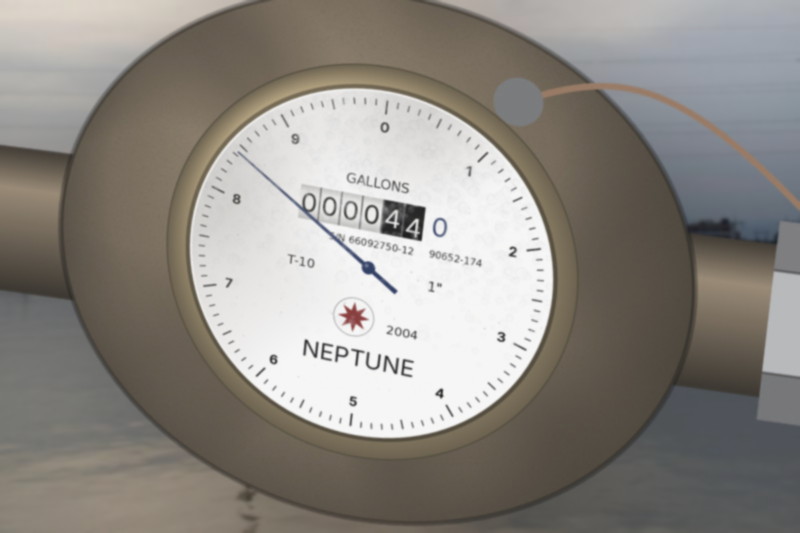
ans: {"value": 438.4, "unit": "gal"}
